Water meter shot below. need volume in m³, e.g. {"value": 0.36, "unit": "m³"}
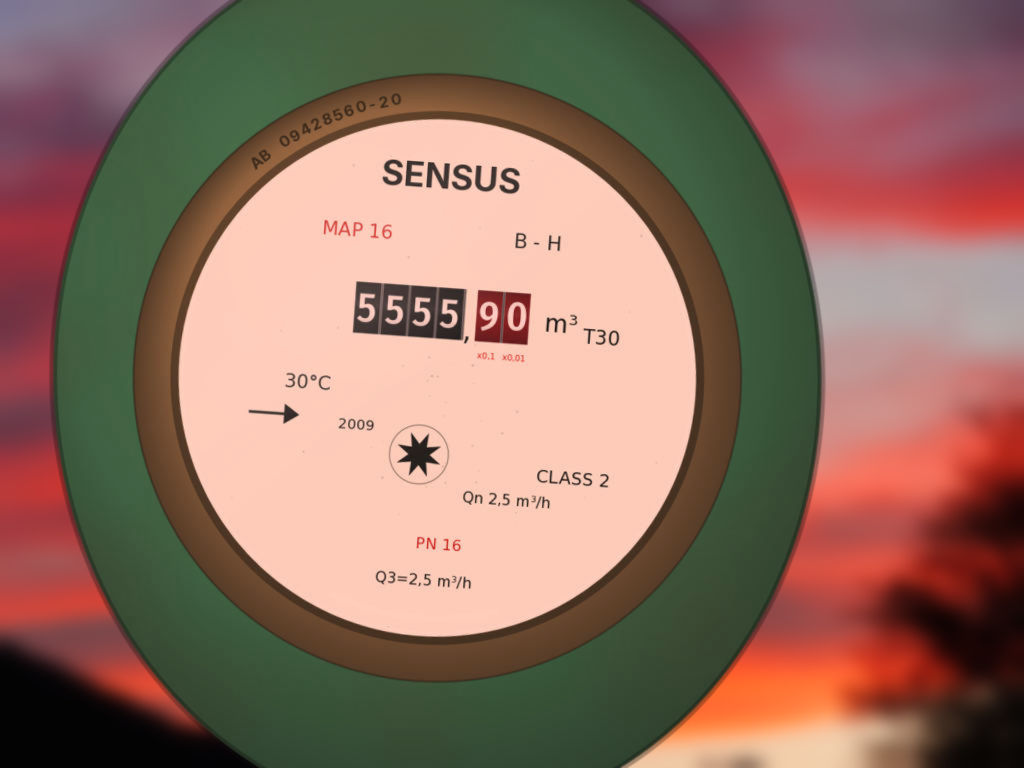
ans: {"value": 5555.90, "unit": "m³"}
